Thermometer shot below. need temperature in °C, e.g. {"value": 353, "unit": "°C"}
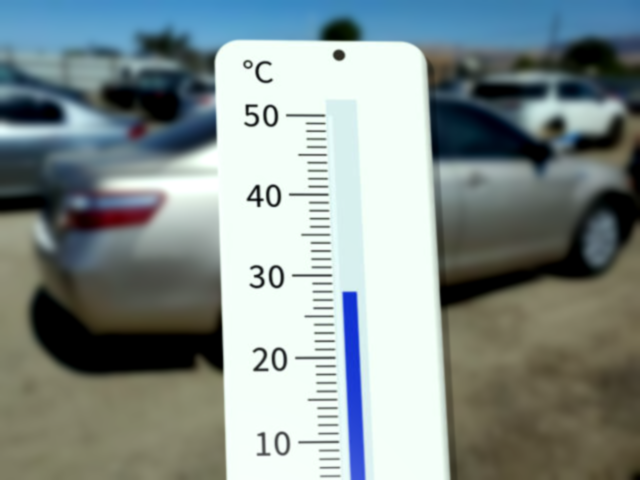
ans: {"value": 28, "unit": "°C"}
